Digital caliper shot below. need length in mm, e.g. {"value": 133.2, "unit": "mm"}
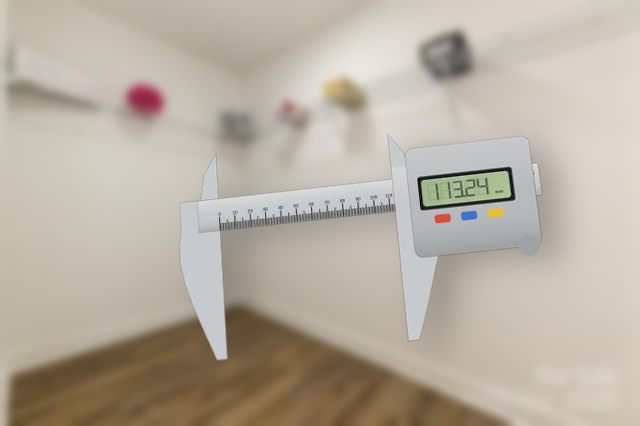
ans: {"value": 113.24, "unit": "mm"}
